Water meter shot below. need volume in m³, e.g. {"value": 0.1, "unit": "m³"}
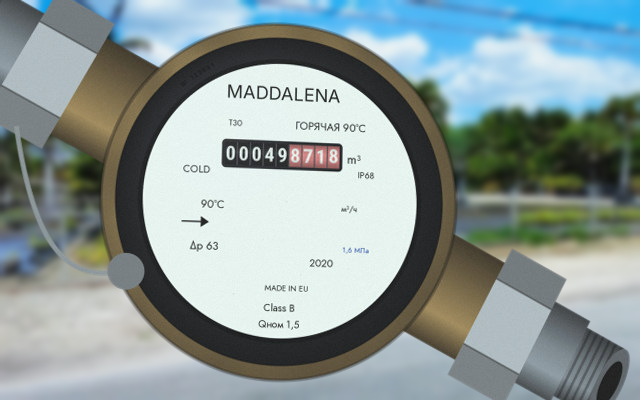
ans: {"value": 49.8718, "unit": "m³"}
